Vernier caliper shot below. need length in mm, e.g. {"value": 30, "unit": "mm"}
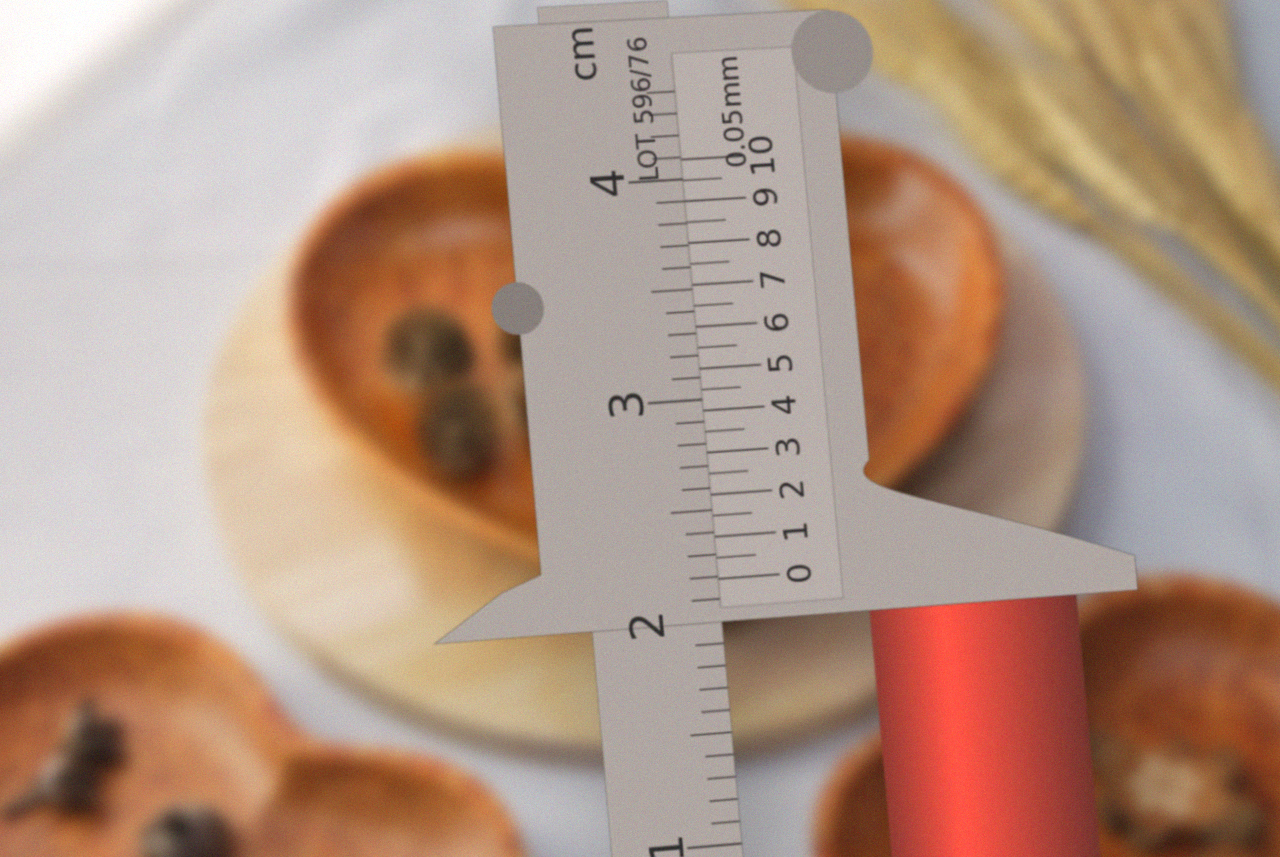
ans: {"value": 21.9, "unit": "mm"}
